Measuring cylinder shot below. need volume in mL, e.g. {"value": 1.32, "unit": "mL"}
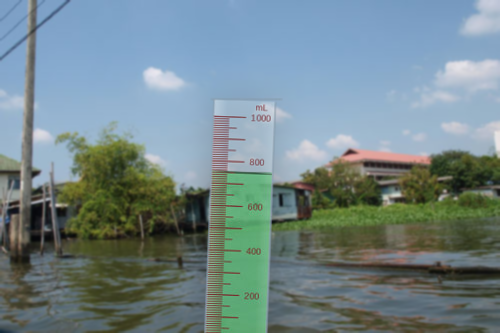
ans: {"value": 750, "unit": "mL"}
